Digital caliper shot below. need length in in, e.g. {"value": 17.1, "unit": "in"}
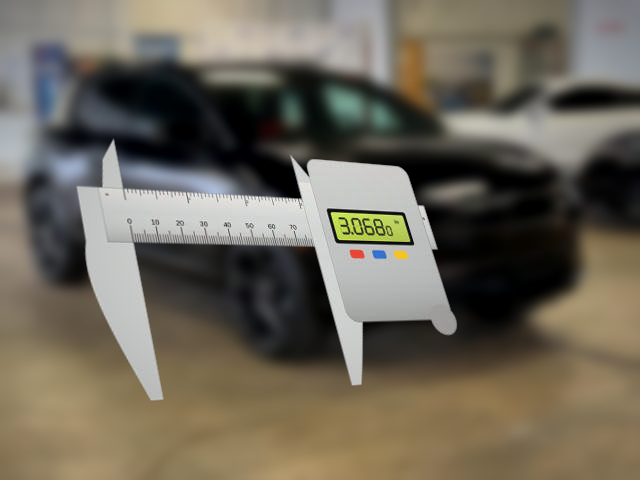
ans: {"value": 3.0680, "unit": "in"}
